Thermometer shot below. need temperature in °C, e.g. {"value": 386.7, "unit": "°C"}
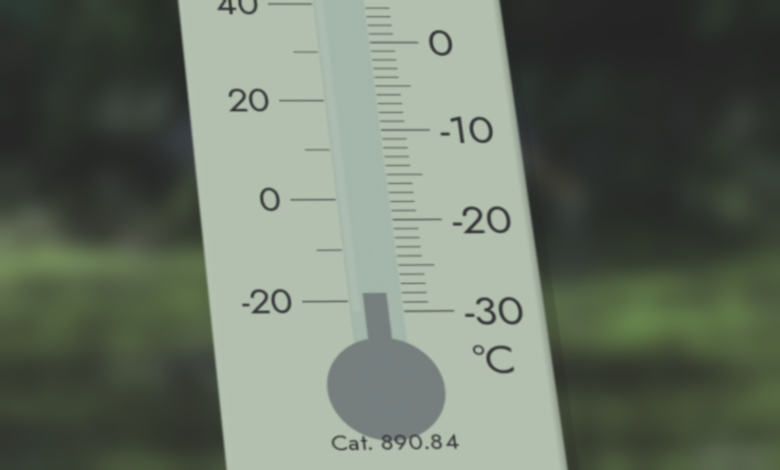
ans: {"value": -28, "unit": "°C"}
